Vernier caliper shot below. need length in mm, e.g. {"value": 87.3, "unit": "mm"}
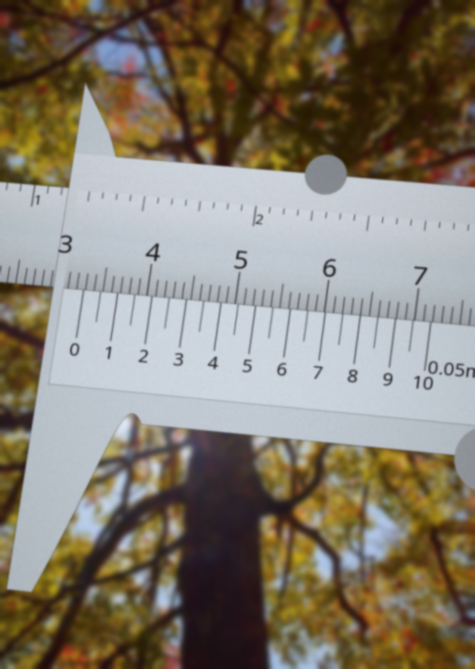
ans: {"value": 32.8, "unit": "mm"}
